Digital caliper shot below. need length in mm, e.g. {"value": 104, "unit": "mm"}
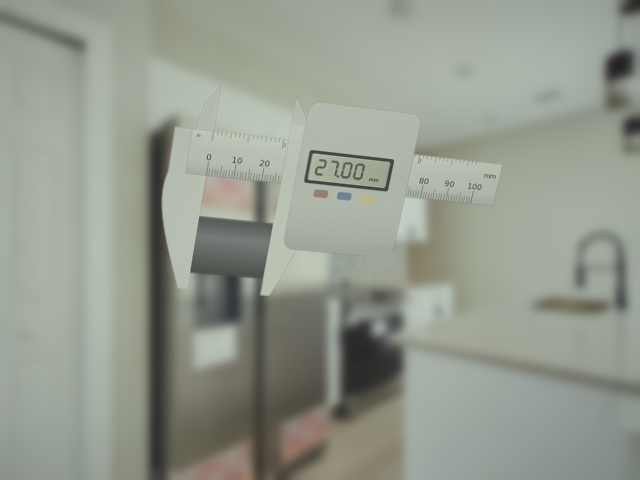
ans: {"value": 27.00, "unit": "mm"}
